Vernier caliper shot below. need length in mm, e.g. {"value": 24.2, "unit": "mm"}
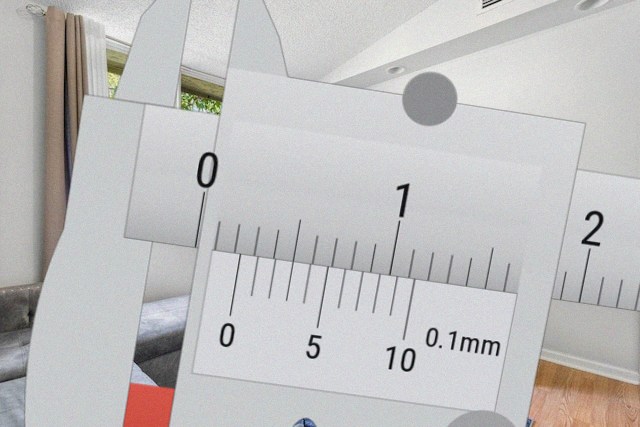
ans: {"value": 2.3, "unit": "mm"}
